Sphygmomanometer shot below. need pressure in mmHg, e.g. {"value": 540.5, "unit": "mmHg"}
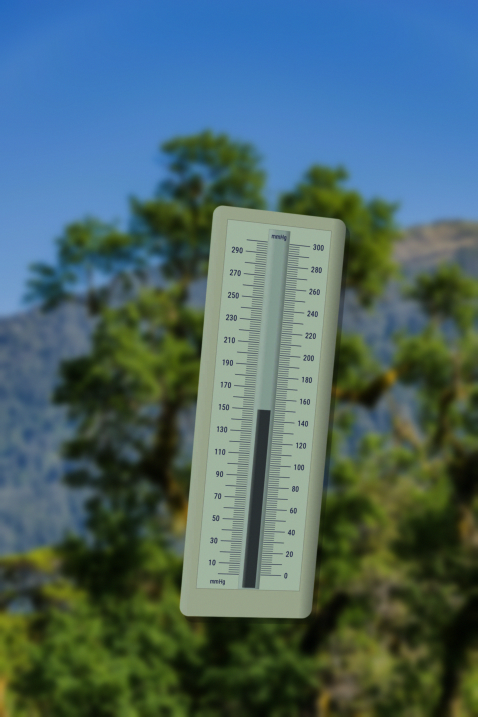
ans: {"value": 150, "unit": "mmHg"}
